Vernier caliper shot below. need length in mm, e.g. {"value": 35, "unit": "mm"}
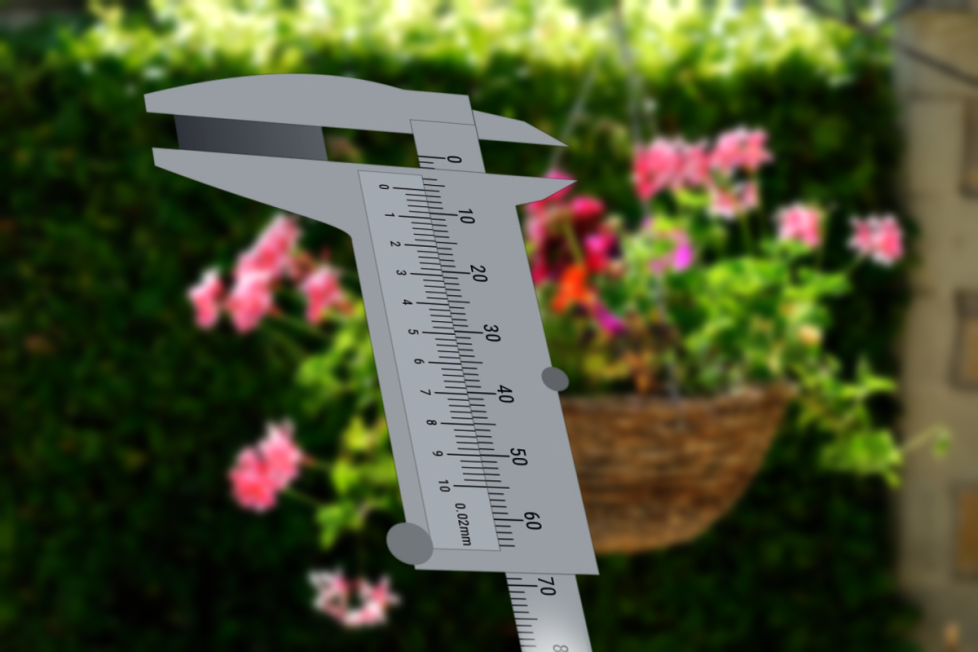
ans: {"value": 6.0, "unit": "mm"}
